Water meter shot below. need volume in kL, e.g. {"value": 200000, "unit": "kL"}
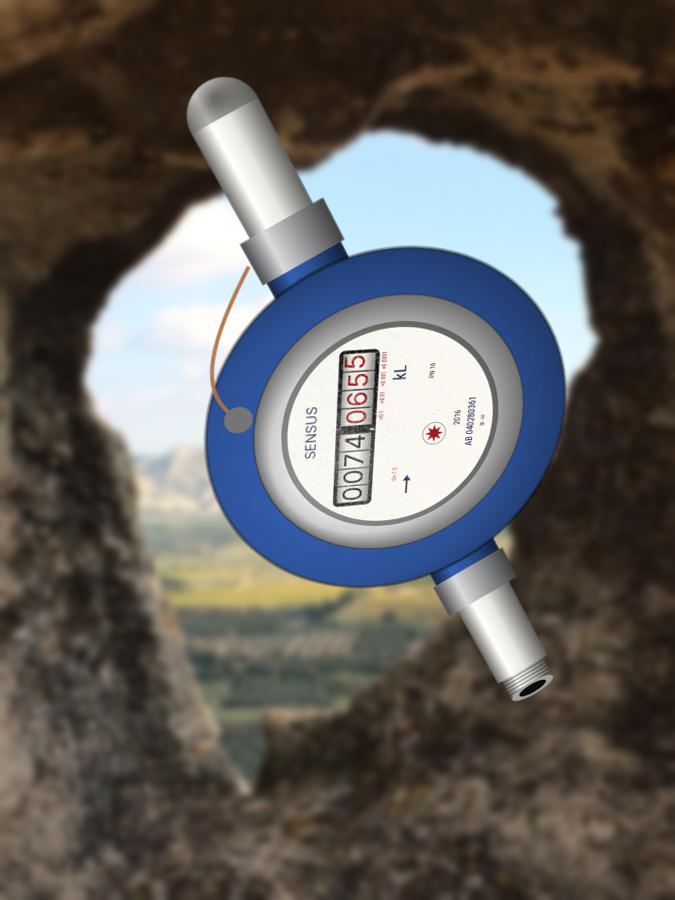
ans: {"value": 74.0655, "unit": "kL"}
